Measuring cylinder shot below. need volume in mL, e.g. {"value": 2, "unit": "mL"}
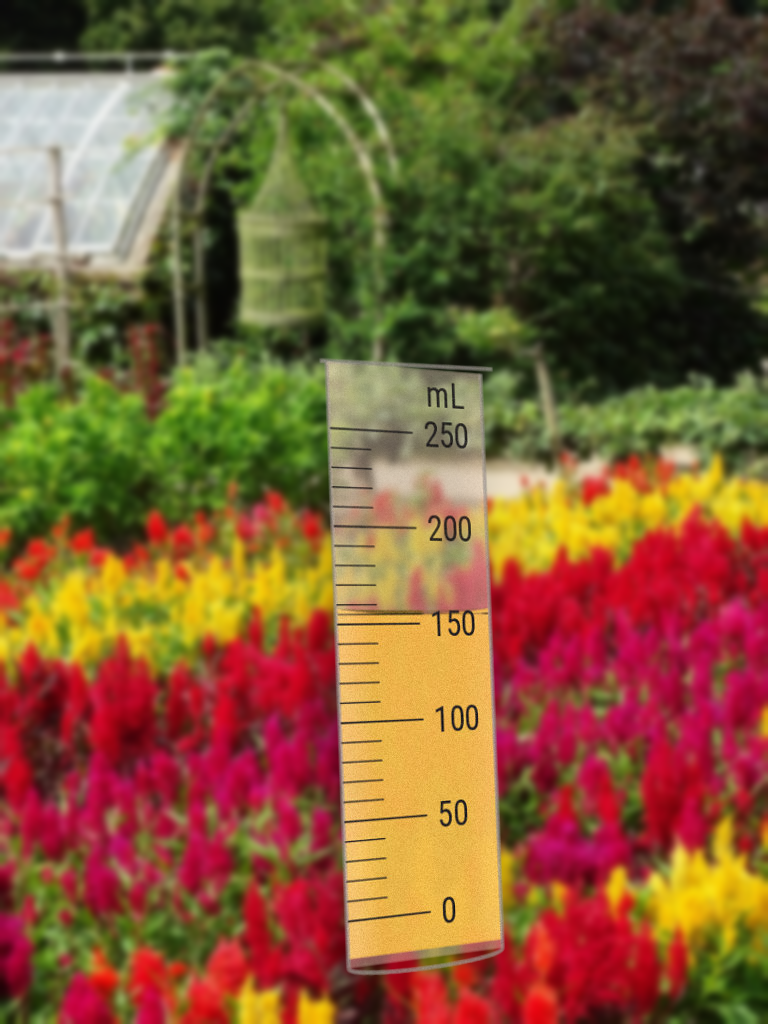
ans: {"value": 155, "unit": "mL"}
